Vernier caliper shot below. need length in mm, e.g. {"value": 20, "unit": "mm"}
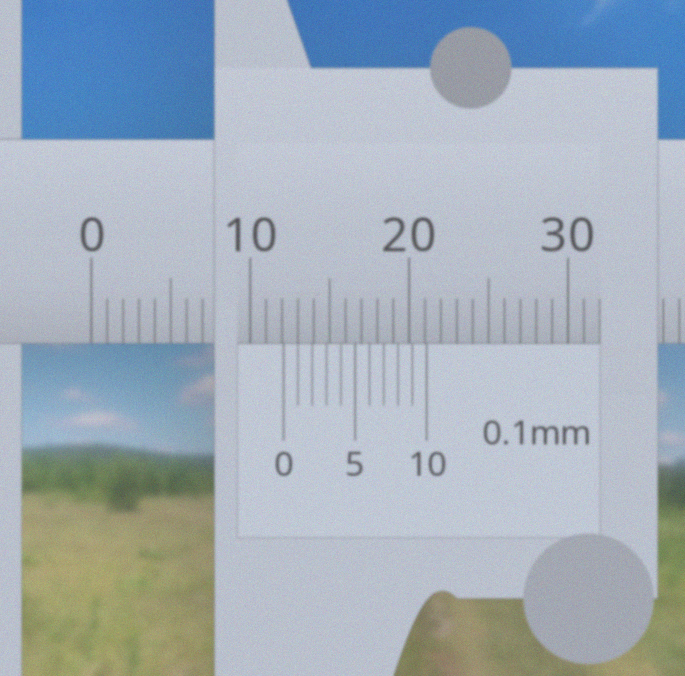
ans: {"value": 12.1, "unit": "mm"}
